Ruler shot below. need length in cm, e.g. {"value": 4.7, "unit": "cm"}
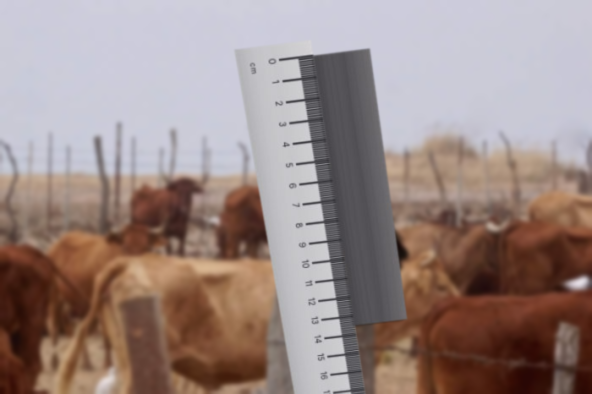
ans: {"value": 13.5, "unit": "cm"}
